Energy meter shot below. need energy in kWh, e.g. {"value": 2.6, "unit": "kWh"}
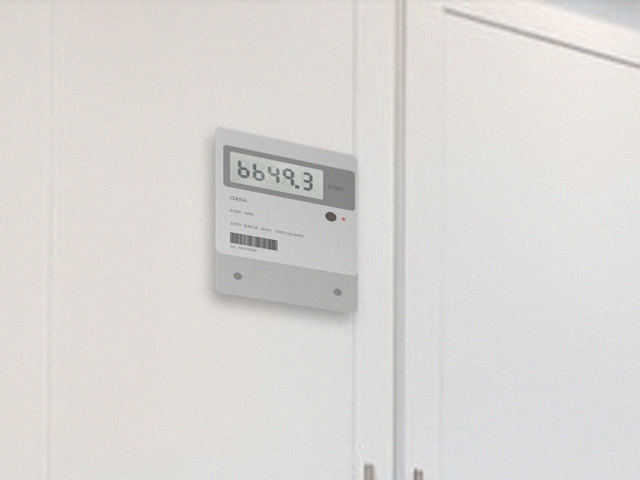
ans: {"value": 6649.3, "unit": "kWh"}
